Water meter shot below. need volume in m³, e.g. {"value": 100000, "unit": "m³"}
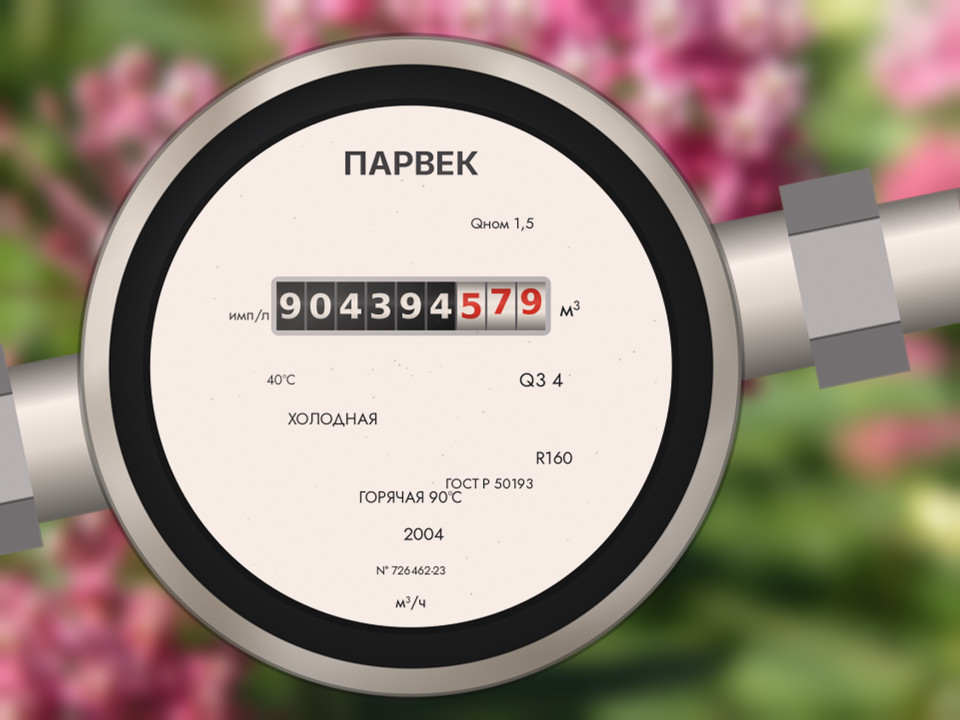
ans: {"value": 904394.579, "unit": "m³"}
